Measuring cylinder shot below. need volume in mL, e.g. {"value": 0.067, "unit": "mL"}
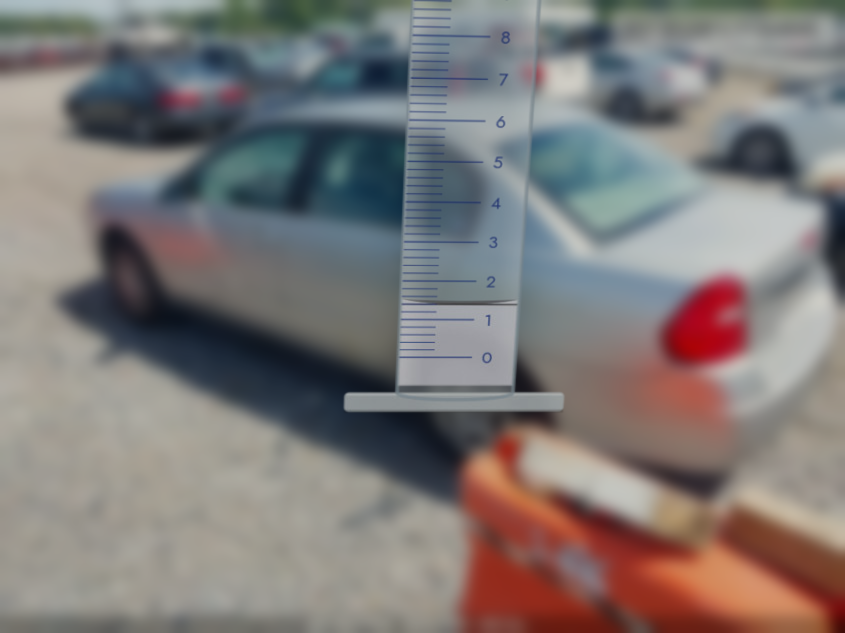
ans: {"value": 1.4, "unit": "mL"}
